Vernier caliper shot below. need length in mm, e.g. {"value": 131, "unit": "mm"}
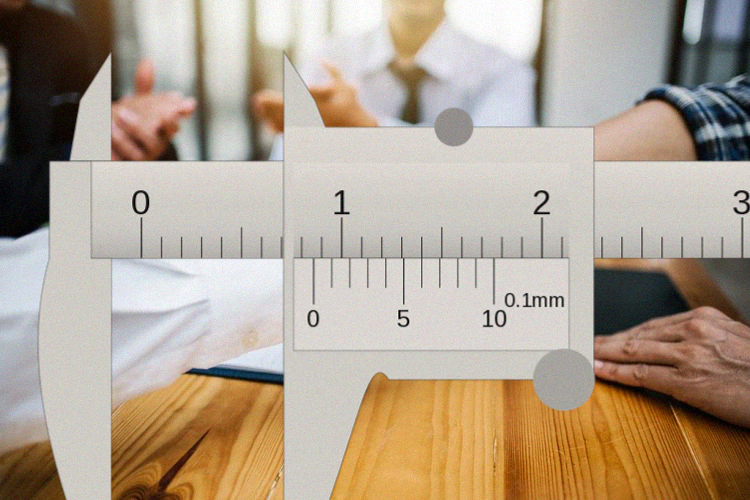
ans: {"value": 8.6, "unit": "mm"}
